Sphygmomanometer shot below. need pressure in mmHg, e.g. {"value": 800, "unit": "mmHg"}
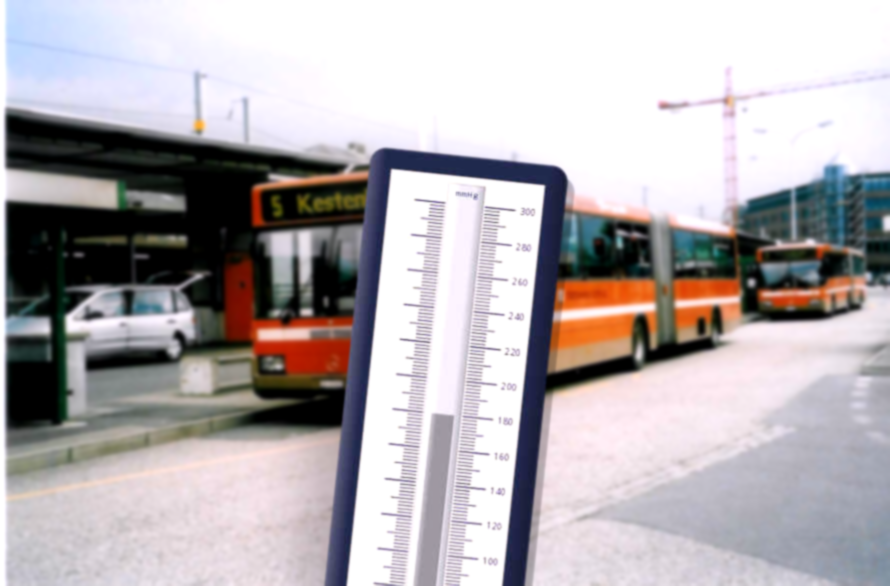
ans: {"value": 180, "unit": "mmHg"}
